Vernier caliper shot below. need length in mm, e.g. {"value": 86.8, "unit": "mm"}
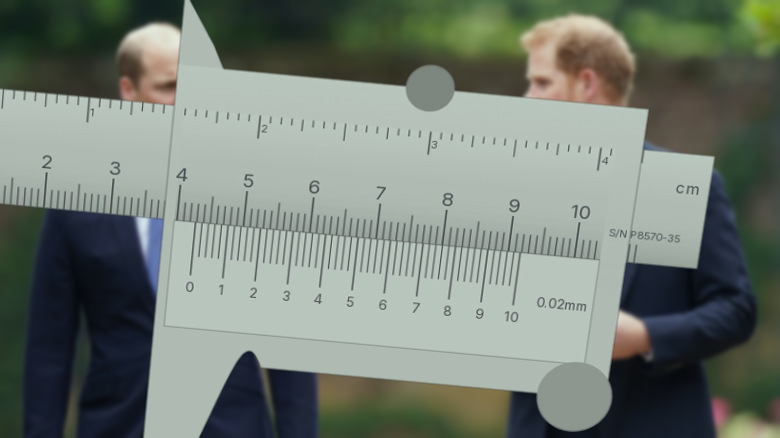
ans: {"value": 42.8, "unit": "mm"}
